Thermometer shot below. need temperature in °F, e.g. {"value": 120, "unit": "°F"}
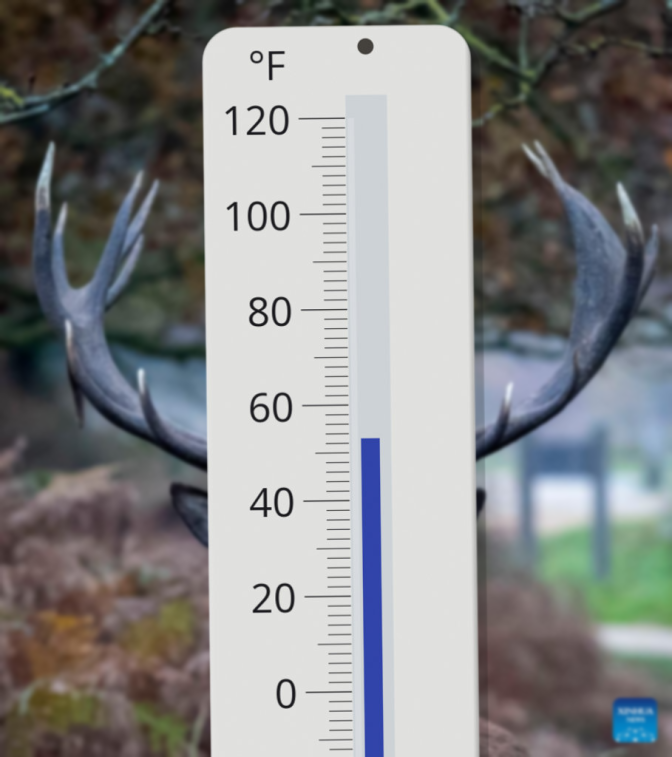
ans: {"value": 53, "unit": "°F"}
